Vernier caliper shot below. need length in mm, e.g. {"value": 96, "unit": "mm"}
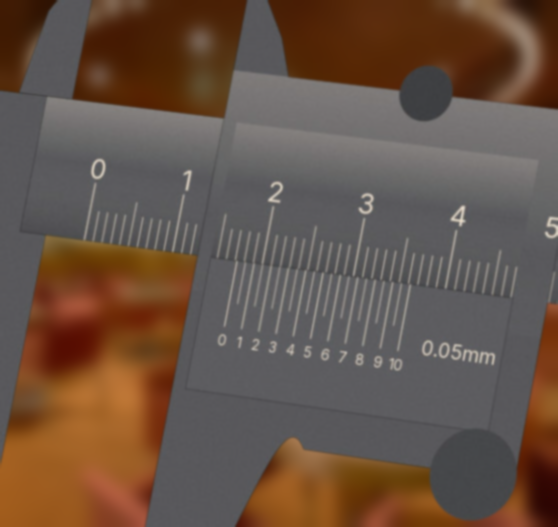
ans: {"value": 17.2, "unit": "mm"}
